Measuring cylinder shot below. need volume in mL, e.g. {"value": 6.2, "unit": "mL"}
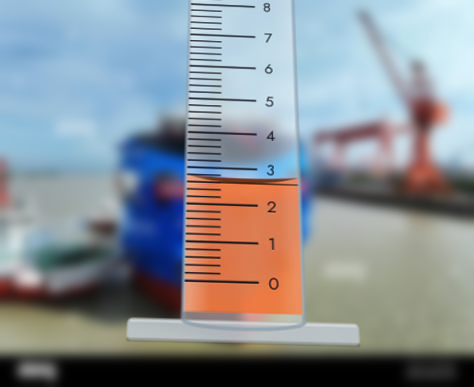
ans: {"value": 2.6, "unit": "mL"}
